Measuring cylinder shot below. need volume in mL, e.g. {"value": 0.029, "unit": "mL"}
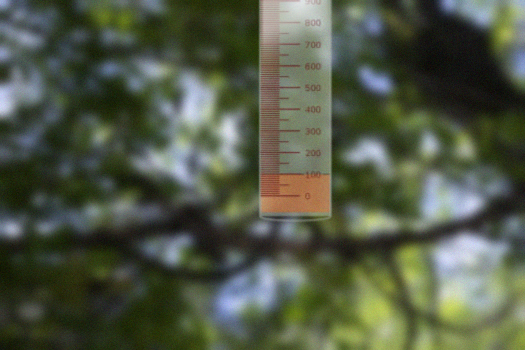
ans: {"value": 100, "unit": "mL"}
